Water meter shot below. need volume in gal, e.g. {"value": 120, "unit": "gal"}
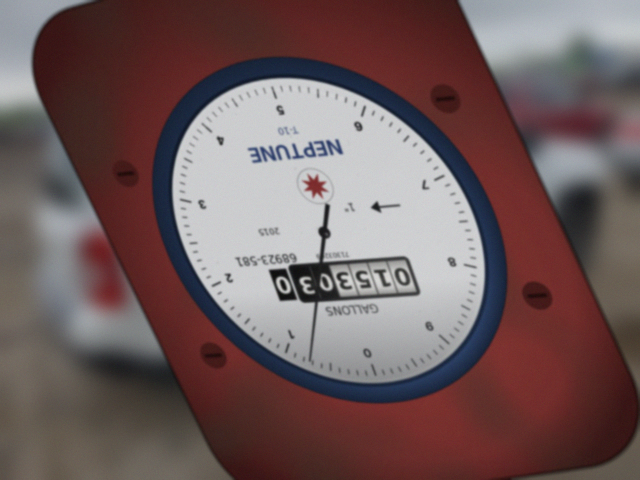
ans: {"value": 153030.7, "unit": "gal"}
